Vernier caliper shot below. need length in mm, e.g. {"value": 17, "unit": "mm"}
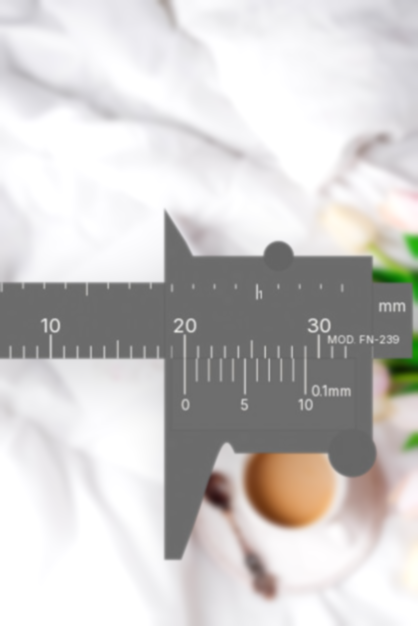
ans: {"value": 20.0, "unit": "mm"}
